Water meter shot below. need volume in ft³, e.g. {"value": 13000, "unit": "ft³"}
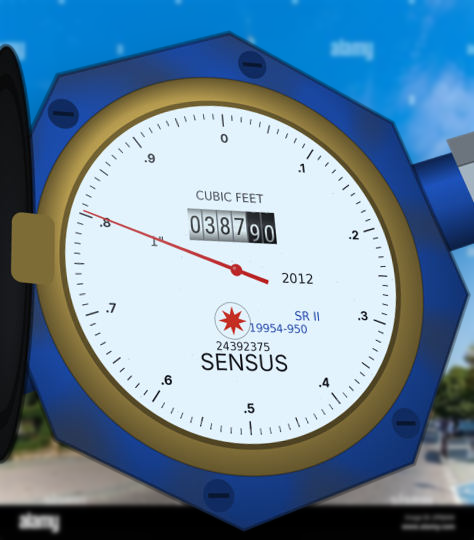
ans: {"value": 38789.80, "unit": "ft³"}
